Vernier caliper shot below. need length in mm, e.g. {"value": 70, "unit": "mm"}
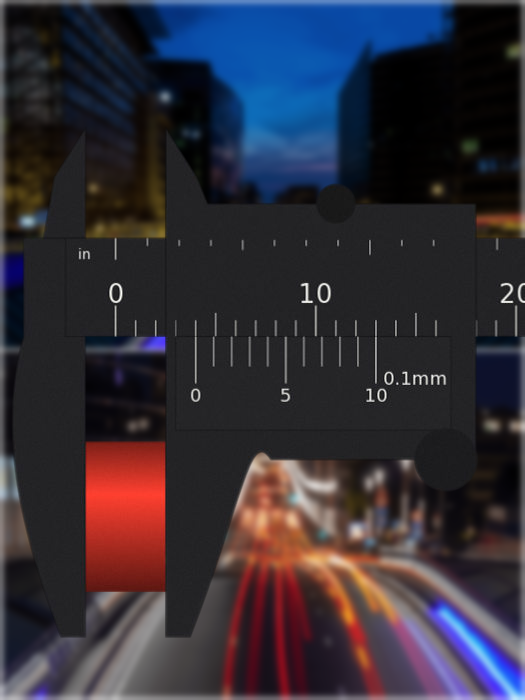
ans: {"value": 4.0, "unit": "mm"}
